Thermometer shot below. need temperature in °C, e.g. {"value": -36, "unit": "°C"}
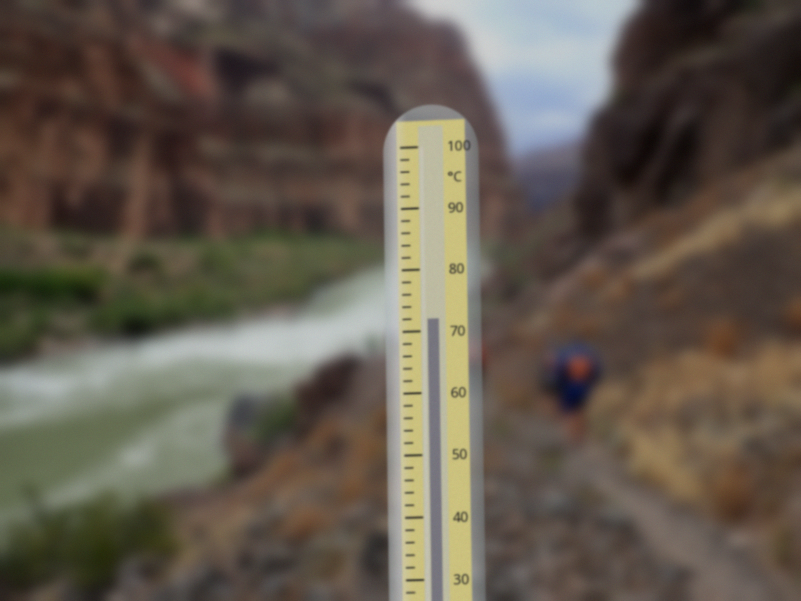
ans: {"value": 72, "unit": "°C"}
